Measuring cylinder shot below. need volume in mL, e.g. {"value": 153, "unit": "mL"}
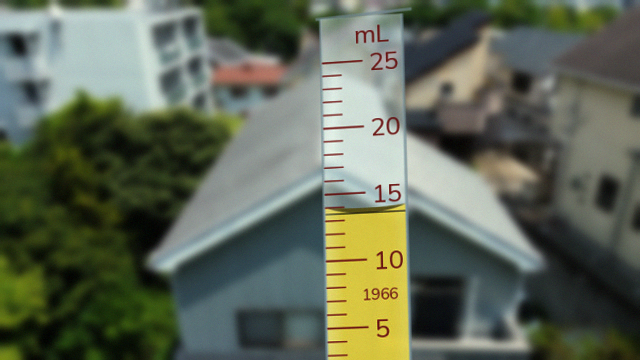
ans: {"value": 13.5, "unit": "mL"}
